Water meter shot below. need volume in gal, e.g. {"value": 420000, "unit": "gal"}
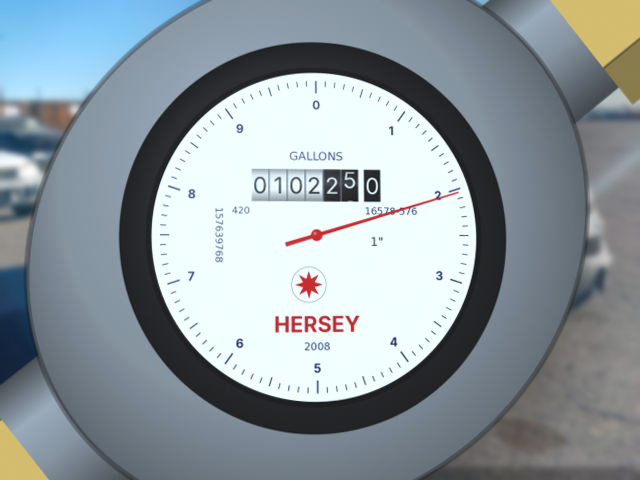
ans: {"value": 102252.0, "unit": "gal"}
